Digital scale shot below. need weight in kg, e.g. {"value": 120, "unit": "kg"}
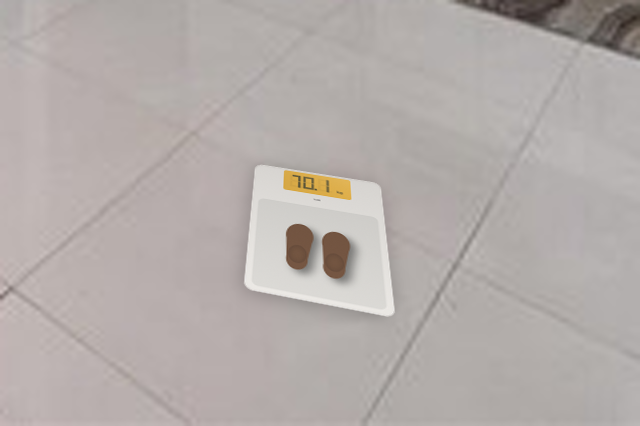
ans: {"value": 70.1, "unit": "kg"}
